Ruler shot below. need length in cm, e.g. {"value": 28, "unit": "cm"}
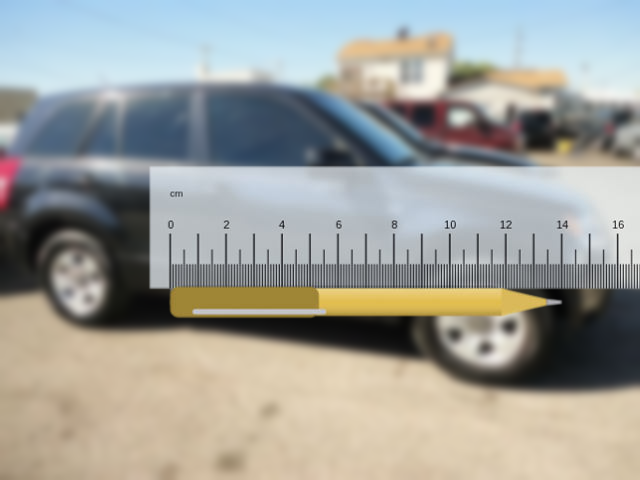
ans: {"value": 14, "unit": "cm"}
